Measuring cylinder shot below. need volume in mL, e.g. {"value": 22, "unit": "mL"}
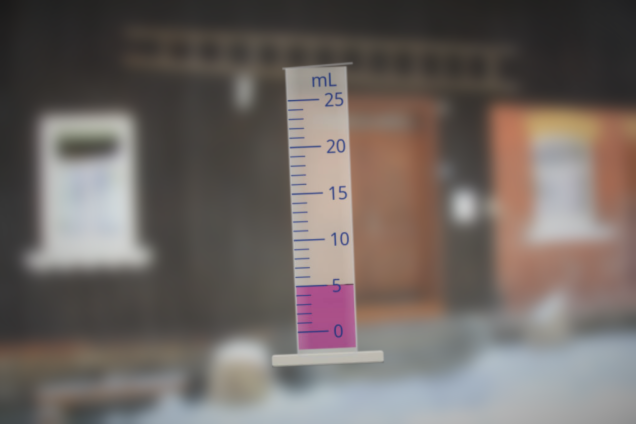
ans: {"value": 5, "unit": "mL"}
